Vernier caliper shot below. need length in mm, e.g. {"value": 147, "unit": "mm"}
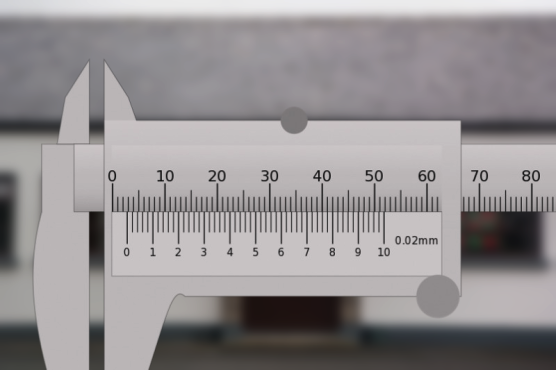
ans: {"value": 2.8, "unit": "mm"}
